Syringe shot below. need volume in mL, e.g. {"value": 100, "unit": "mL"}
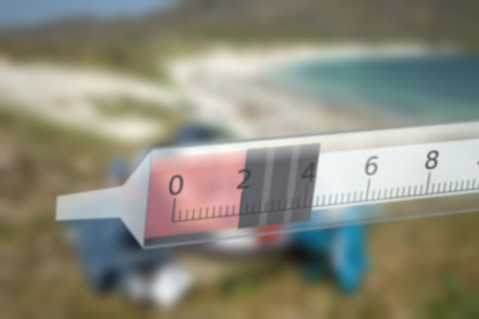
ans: {"value": 2, "unit": "mL"}
